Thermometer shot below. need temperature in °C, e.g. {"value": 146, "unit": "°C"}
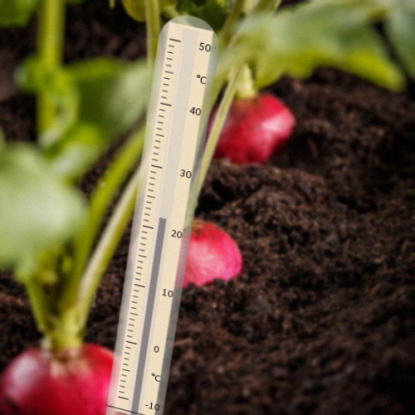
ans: {"value": 22, "unit": "°C"}
